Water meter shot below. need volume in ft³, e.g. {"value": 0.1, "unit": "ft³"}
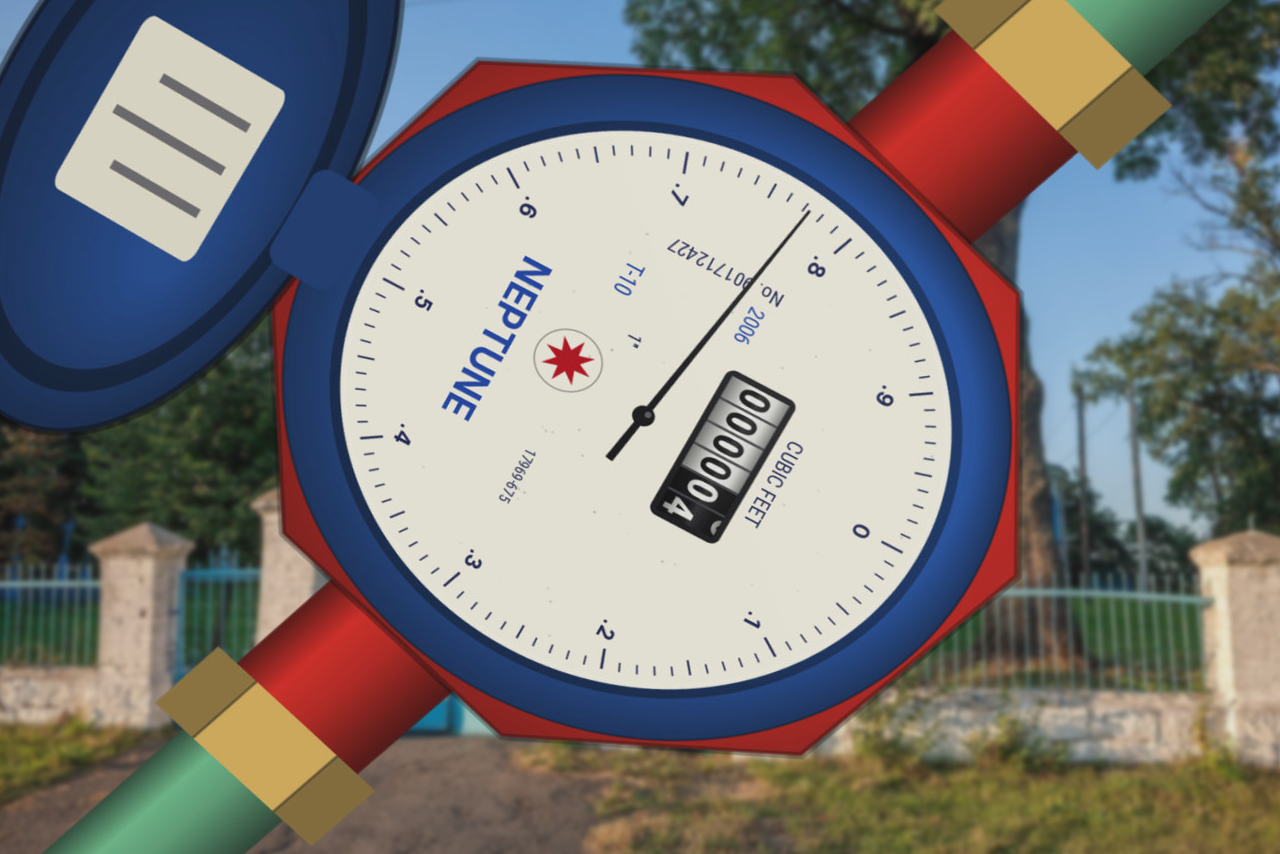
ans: {"value": 3.77, "unit": "ft³"}
